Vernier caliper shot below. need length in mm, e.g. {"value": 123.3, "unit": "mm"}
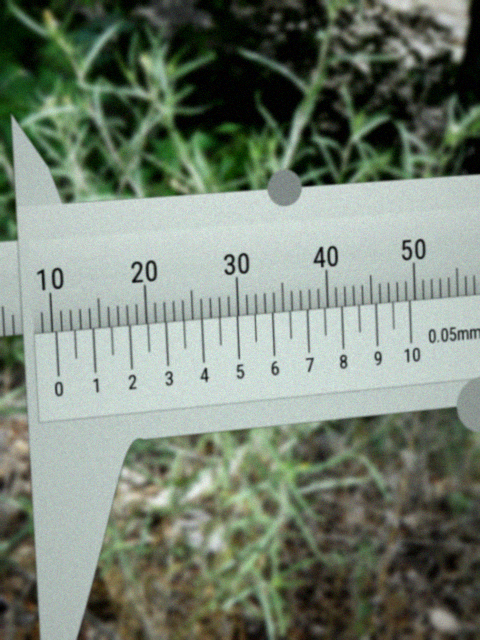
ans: {"value": 10.4, "unit": "mm"}
